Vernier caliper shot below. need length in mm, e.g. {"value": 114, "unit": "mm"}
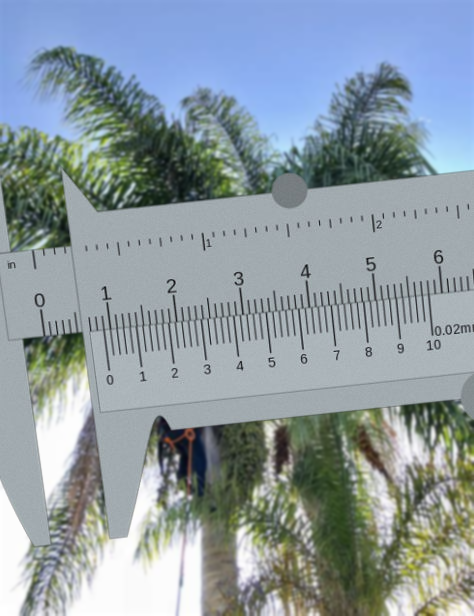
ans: {"value": 9.0, "unit": "mm"}
